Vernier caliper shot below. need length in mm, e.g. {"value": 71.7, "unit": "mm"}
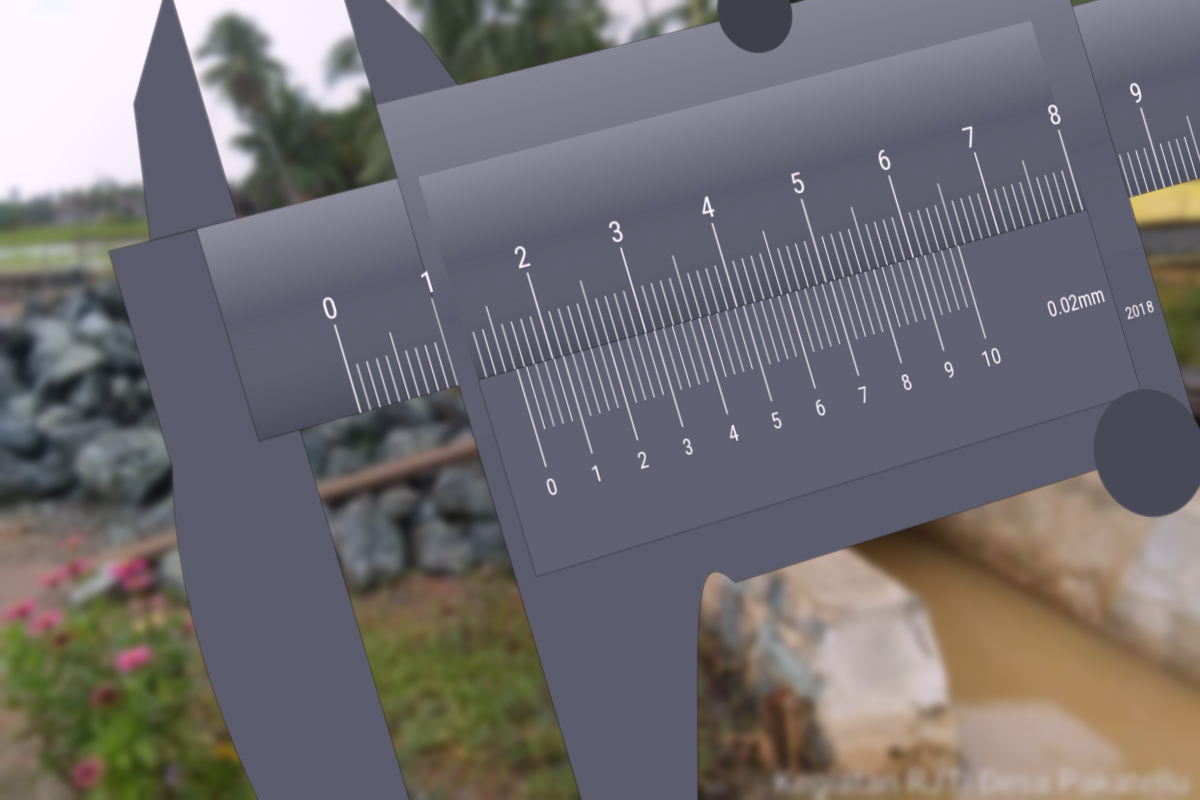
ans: {"value": 16.2, "unit": "mm"}
